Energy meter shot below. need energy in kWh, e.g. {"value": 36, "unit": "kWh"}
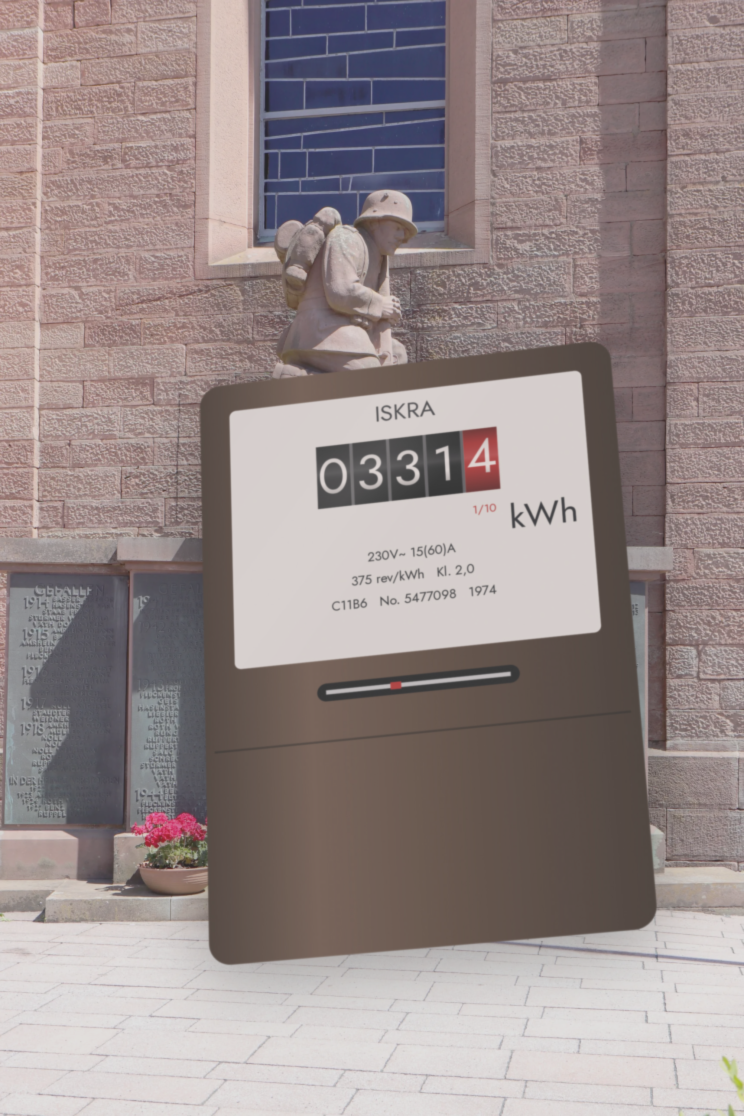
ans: {"value": 331.4, "unit": "kWh"}
